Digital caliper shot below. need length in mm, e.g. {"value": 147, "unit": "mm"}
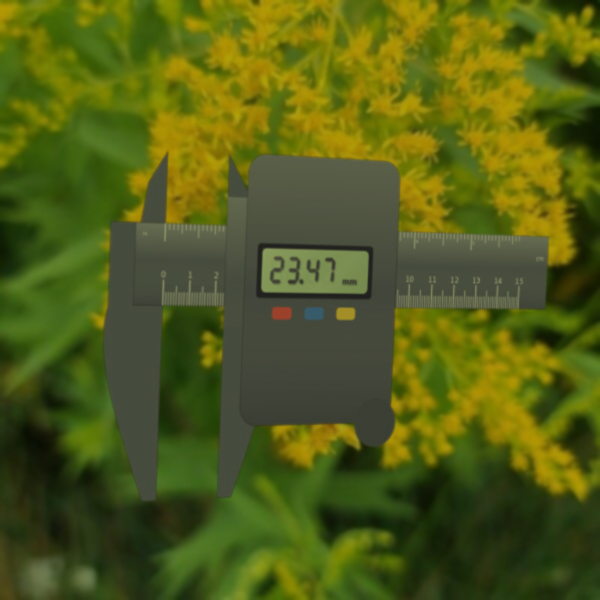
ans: {"value": 23.47, "unit": "mm"}
